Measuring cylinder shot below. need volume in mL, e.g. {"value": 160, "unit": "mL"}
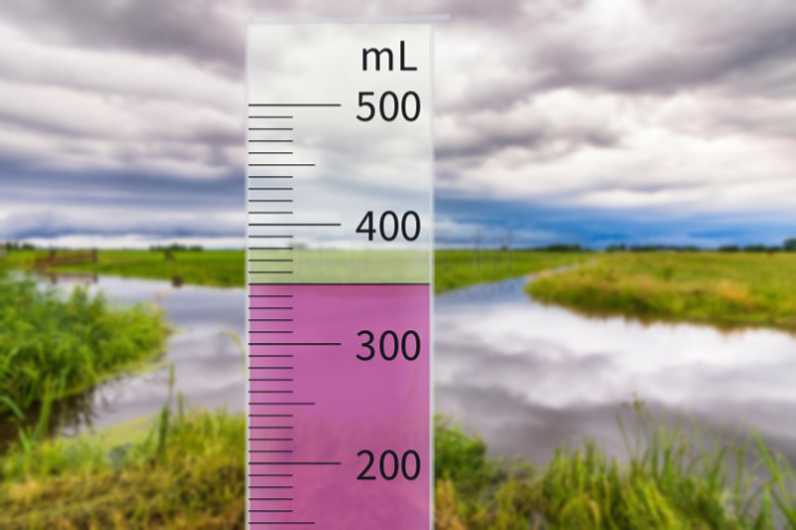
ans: {"value": 350, "unit": "mL"}
